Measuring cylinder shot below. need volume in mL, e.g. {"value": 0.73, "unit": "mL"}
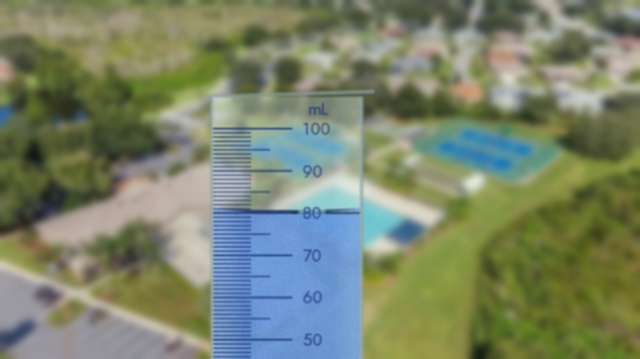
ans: {"value": 80, "unit": "mL"}
